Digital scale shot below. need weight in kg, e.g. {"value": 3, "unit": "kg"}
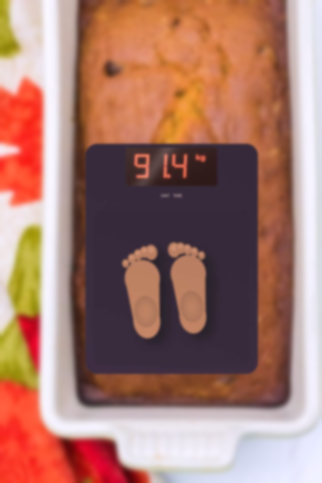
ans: {"value": 91.4, "unit": "kg"}
